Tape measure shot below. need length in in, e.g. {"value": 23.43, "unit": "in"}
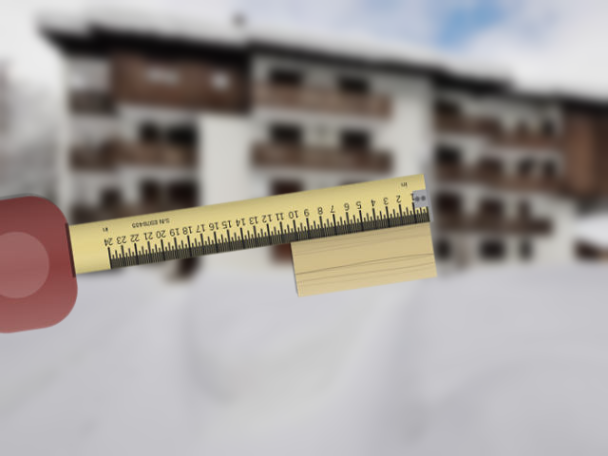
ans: {"value": 10.5, "unit": "in"}
